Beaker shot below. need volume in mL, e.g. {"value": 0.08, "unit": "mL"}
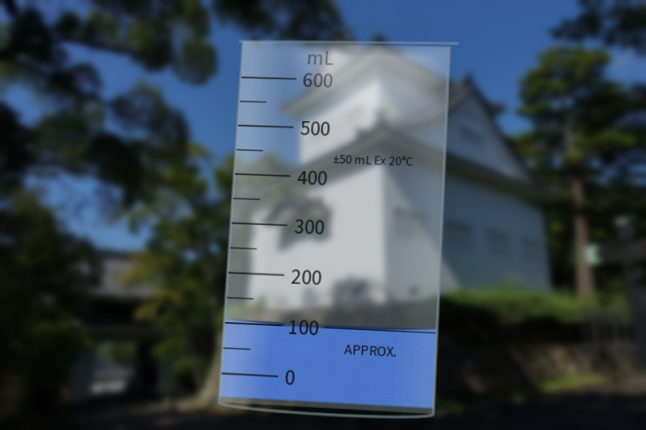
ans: {"value": 100, "unit": "mL"}
